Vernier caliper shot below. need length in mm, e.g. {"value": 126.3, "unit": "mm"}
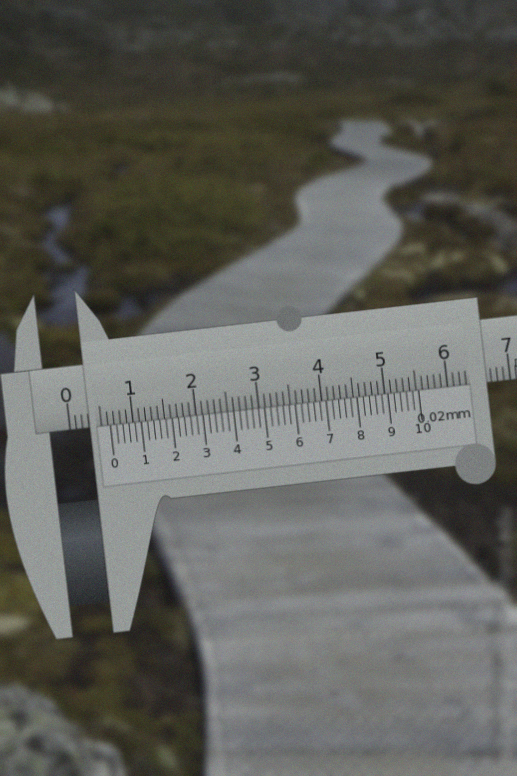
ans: {"value": 6.4, "unit": "mm"}
